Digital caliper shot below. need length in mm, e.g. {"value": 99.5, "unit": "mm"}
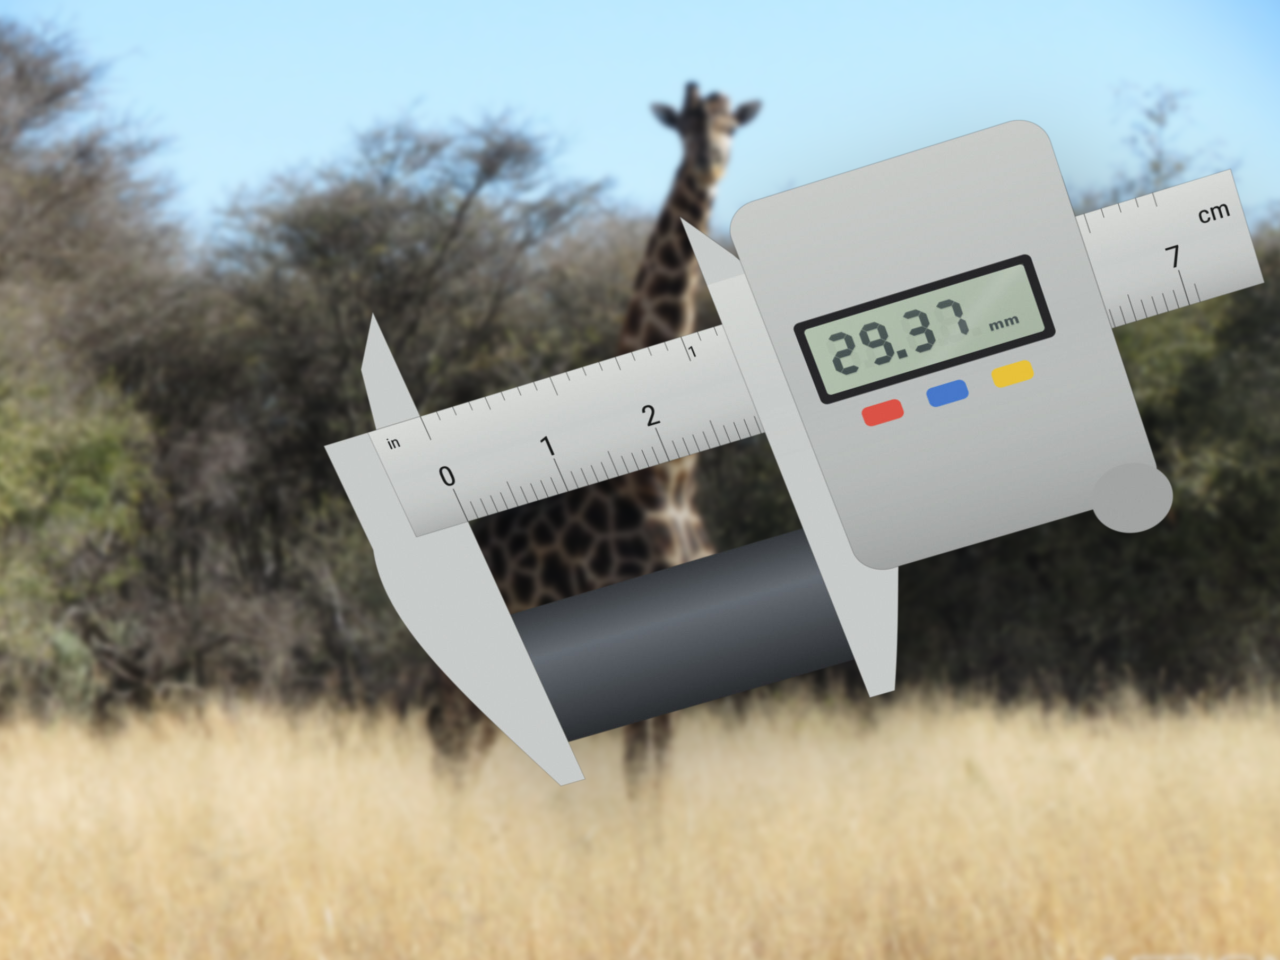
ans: {"value": 29.37, "unit": "mm"}
